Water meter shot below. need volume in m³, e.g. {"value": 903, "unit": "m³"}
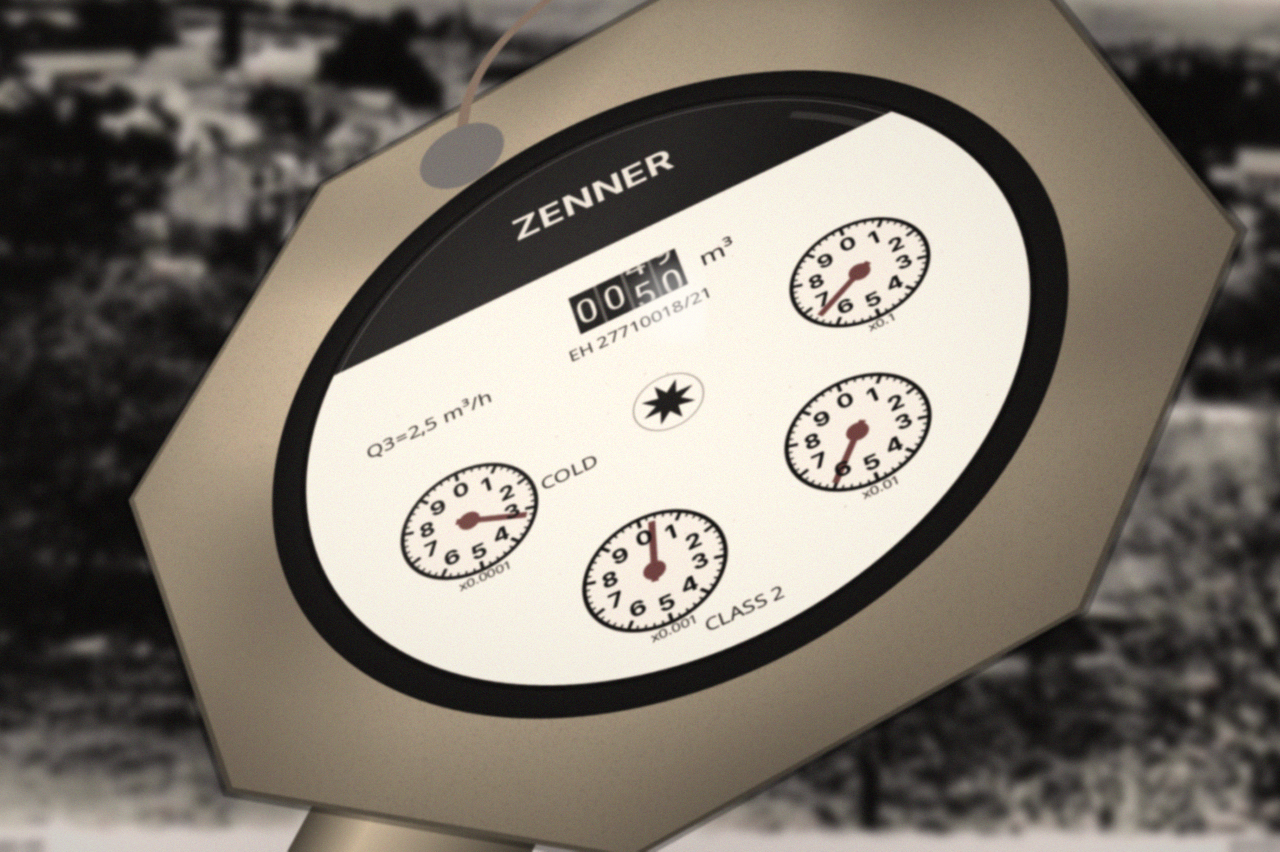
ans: {"value": 49.6603, "unit": "m³"}
